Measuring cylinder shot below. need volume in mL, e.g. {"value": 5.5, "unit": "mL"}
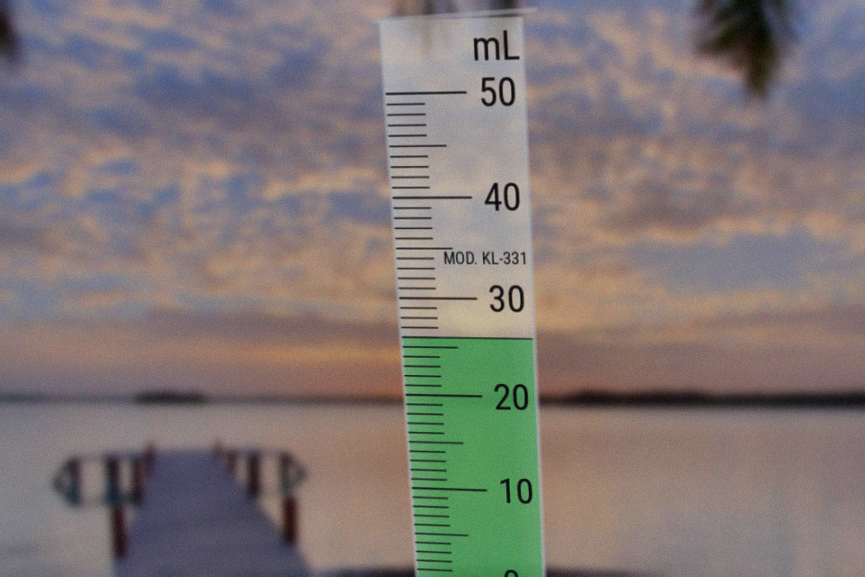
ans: {"value": 26, "unit": "mL"}
